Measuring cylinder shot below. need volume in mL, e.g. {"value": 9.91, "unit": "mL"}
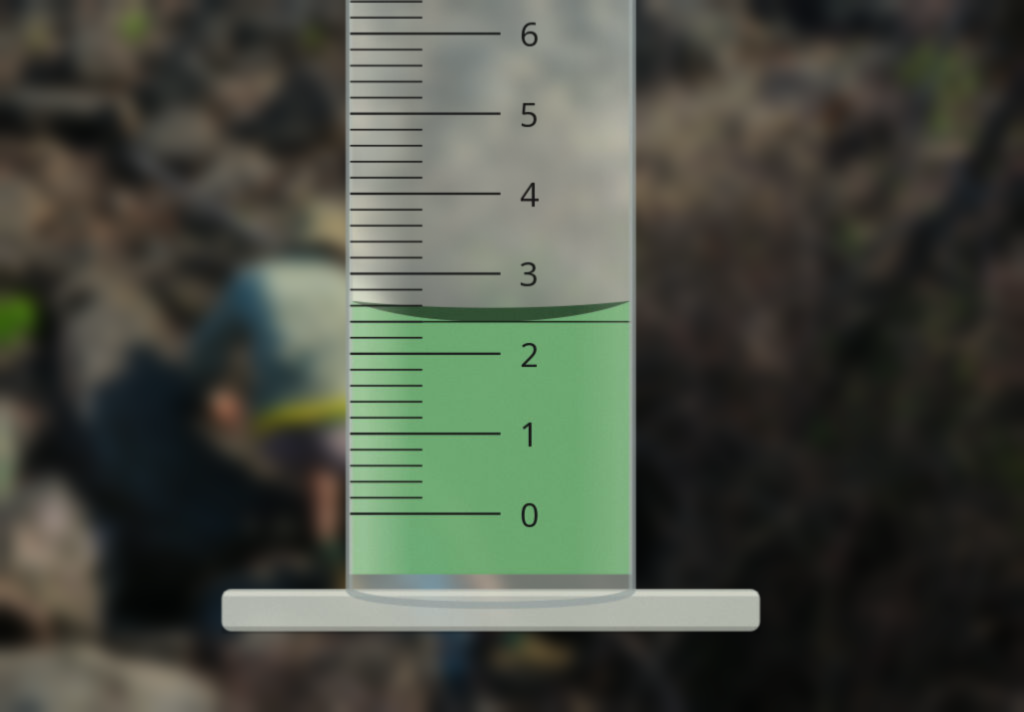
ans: {"value": 2.4, "unit": "mL"}
